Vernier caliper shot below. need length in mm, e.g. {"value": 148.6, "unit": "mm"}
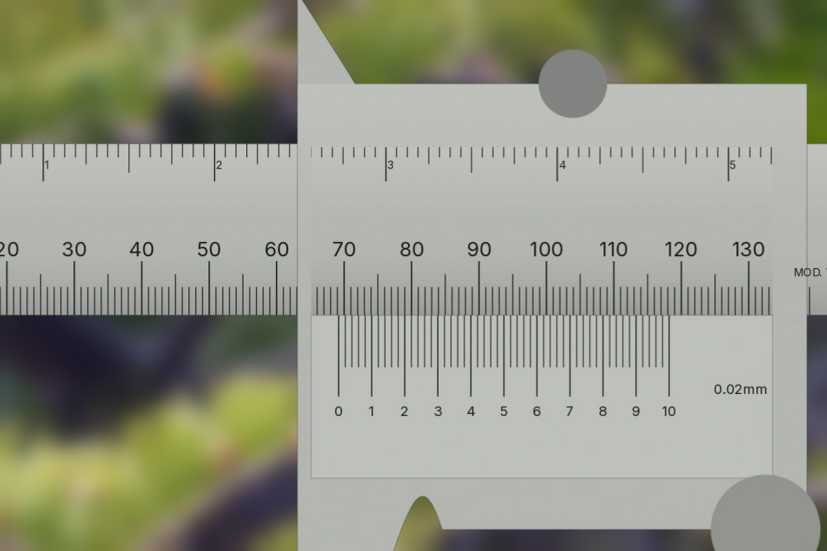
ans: {"value": 69.2, "unit": "mm"}
